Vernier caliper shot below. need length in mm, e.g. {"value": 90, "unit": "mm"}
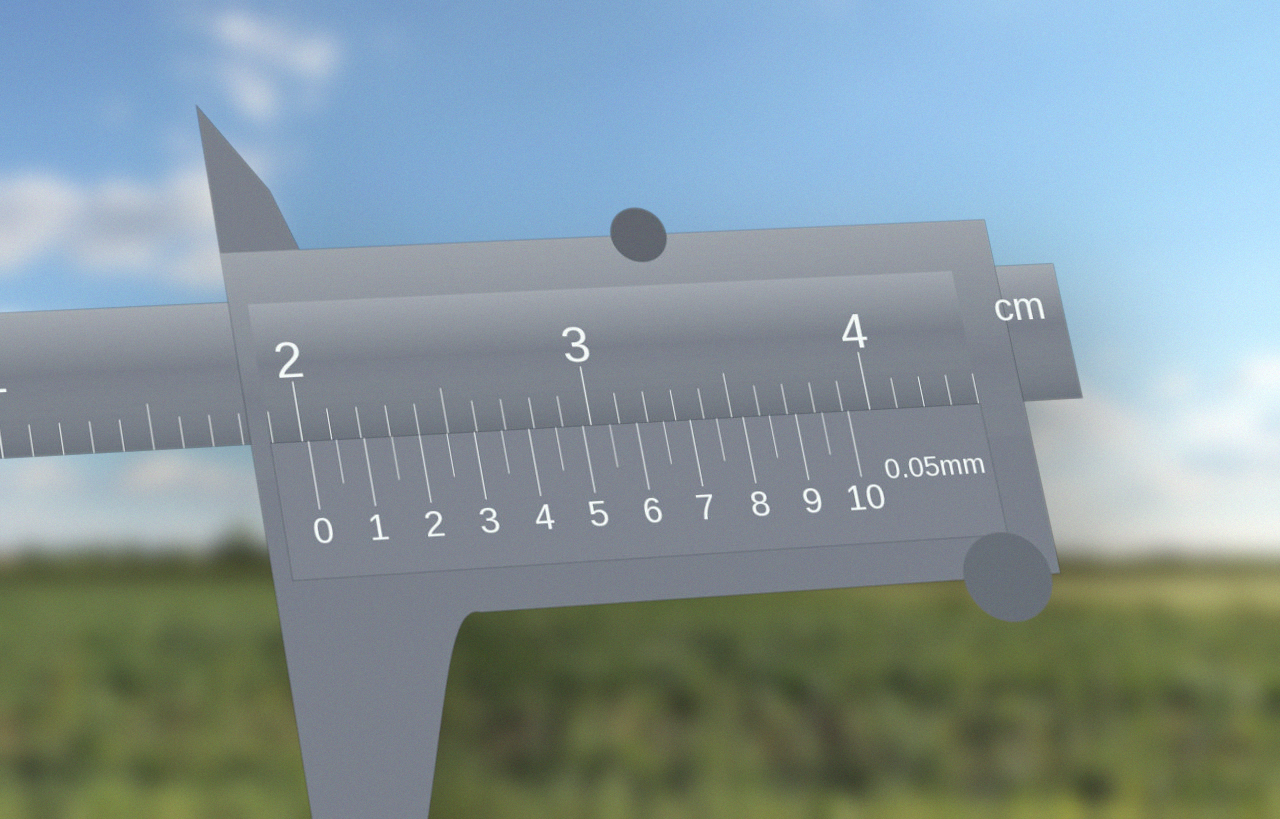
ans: {"value": 20.20, "unit": "mm"}
